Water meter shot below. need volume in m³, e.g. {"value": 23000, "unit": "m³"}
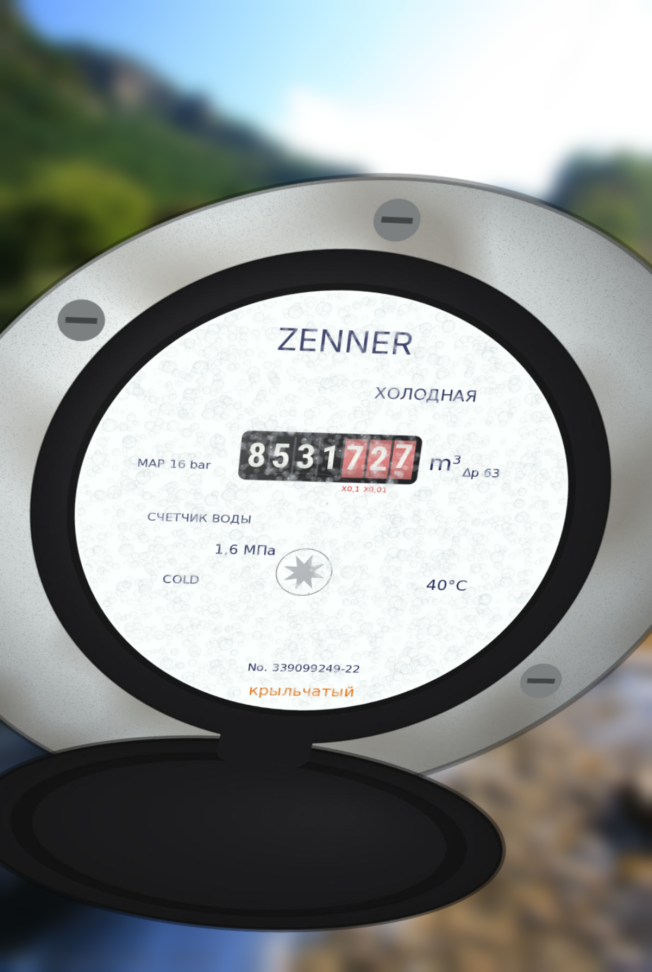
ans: {"value": 8531.727, "unit": "m³"}
